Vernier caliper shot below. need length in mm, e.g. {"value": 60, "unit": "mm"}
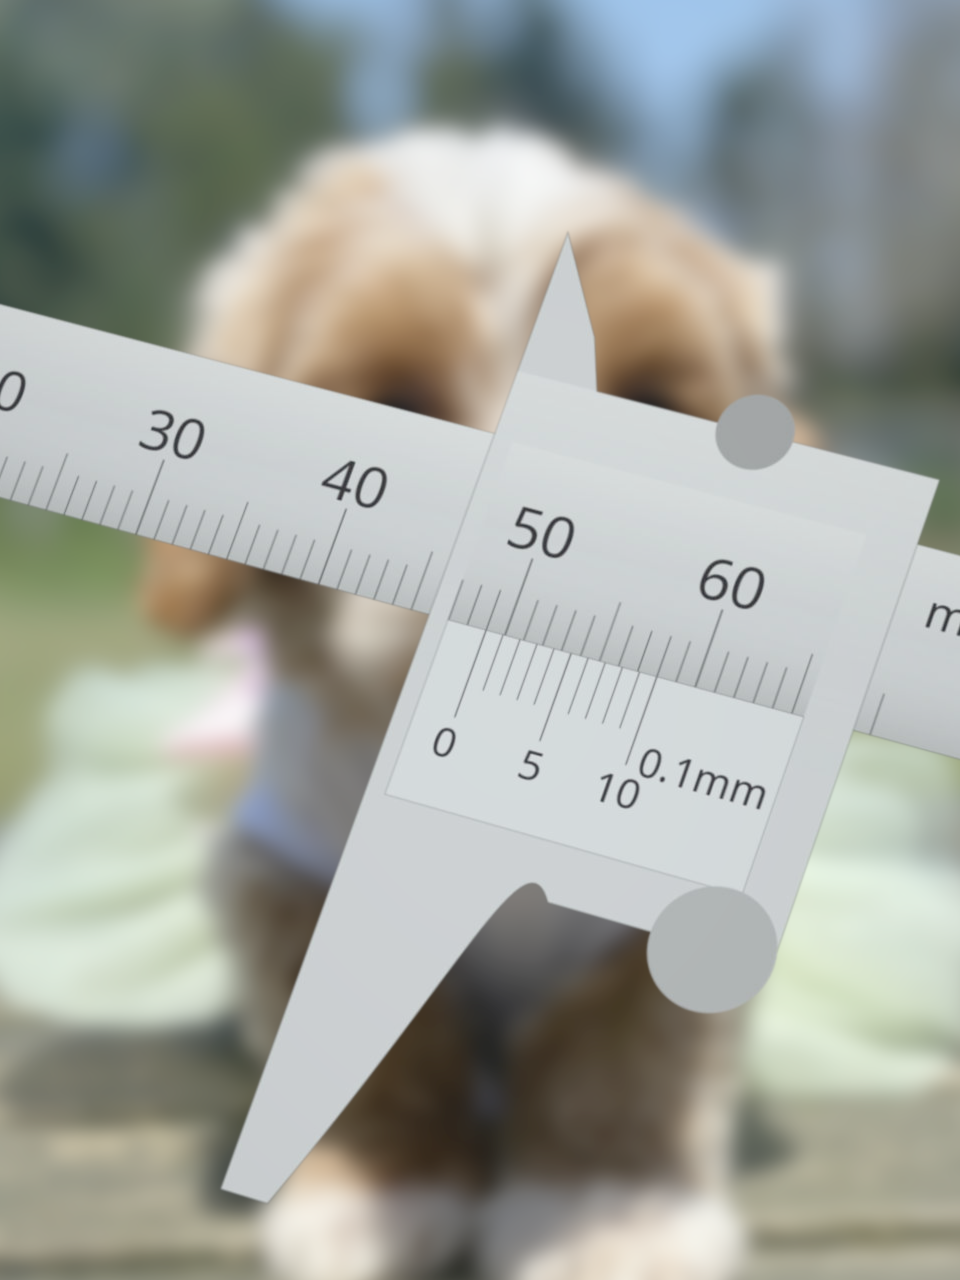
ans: {"value": 49.0, "unit": "mm"}
